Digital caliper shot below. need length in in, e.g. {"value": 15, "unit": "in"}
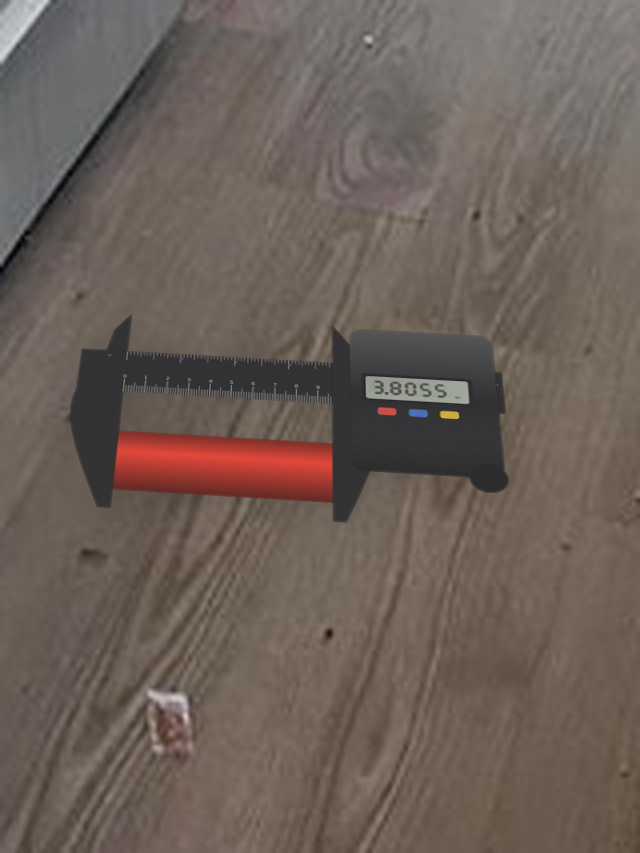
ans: {"value": 3.8055, "unit": "in"}
